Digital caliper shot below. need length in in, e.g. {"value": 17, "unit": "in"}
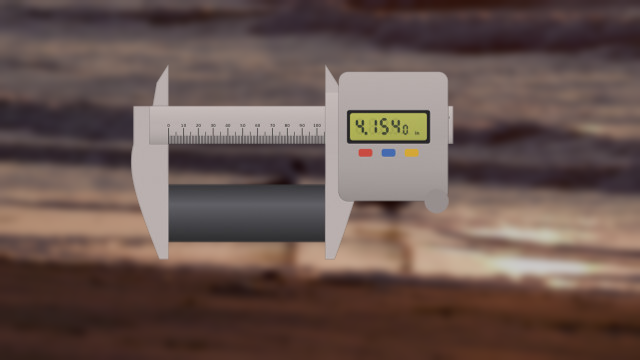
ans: {"value": 4.1540, "unit": "in"}
